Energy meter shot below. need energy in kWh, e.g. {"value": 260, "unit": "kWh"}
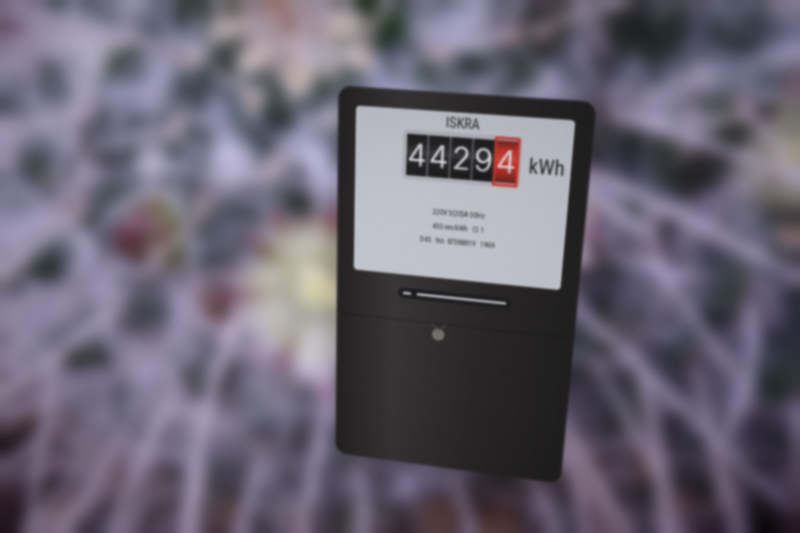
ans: {"value": 4429.4, "unit": "kWh"}
